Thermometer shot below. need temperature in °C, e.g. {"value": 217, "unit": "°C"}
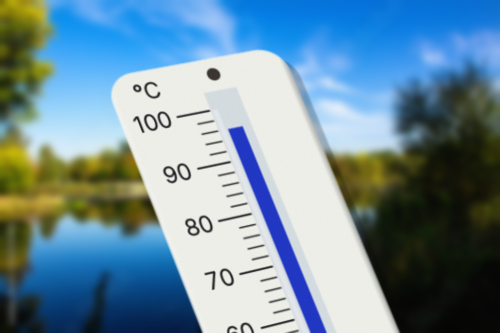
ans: {"value": 96, "unit": "°C"}
